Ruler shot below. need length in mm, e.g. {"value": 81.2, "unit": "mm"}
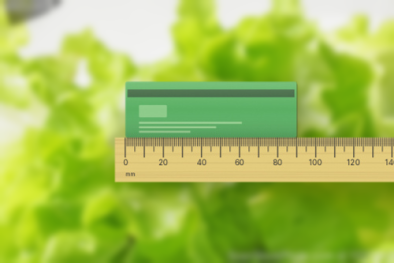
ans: {"value": 90, "unit": "mm"}
